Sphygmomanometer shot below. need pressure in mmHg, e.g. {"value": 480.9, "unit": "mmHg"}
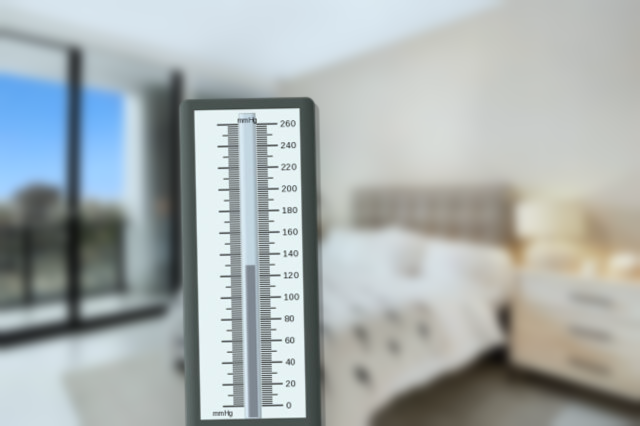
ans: {"value": 130, "unit": "mmHg"}
